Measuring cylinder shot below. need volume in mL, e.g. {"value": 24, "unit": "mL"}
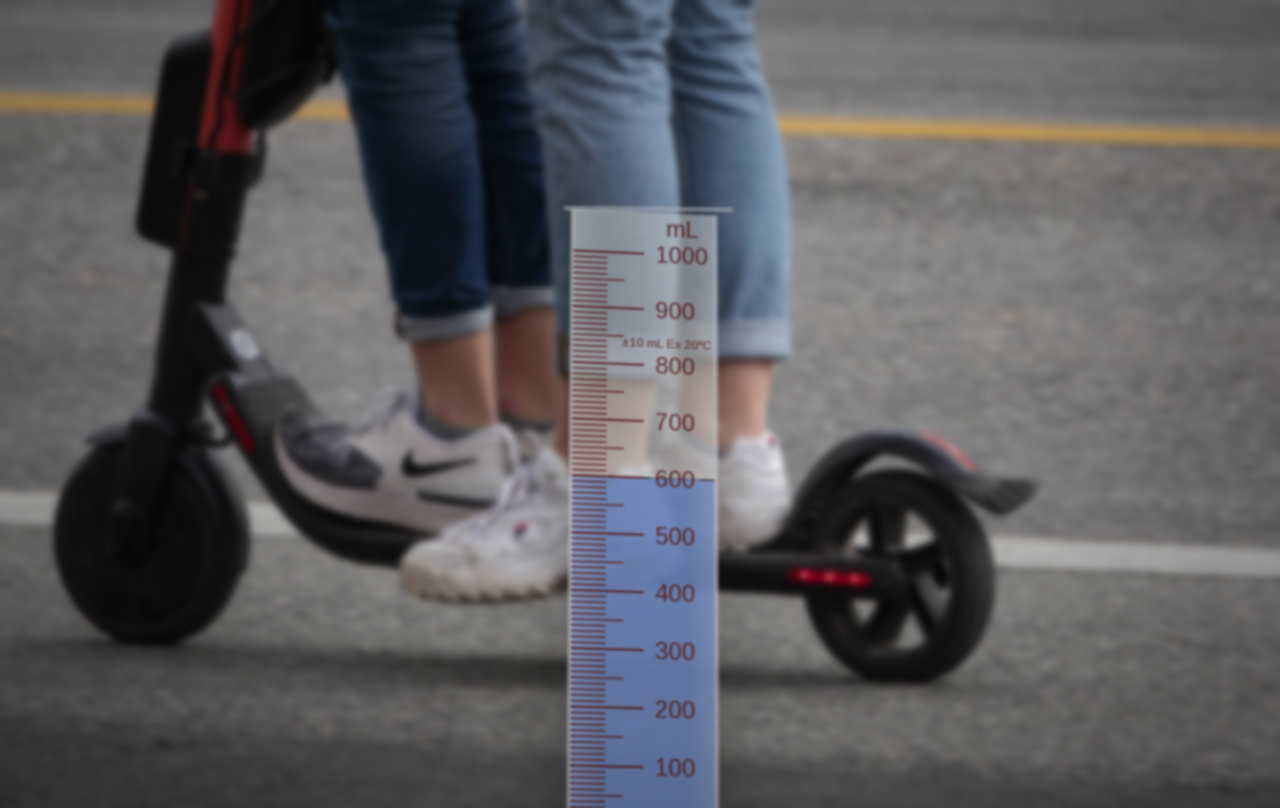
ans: {"value": 600, "unit": "mL"}
